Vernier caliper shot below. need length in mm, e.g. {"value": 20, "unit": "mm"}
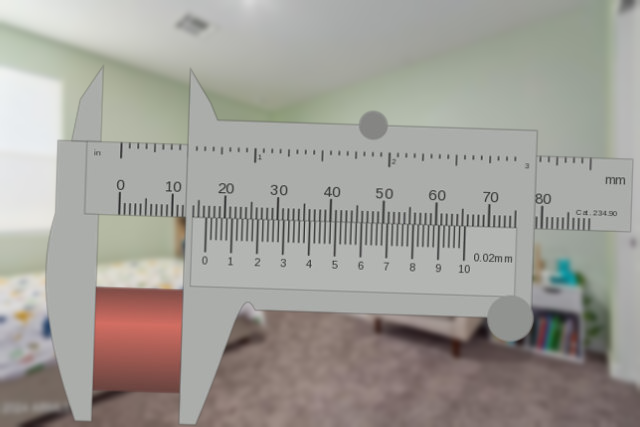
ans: {"value": 16.5, "unit": "mm"}
